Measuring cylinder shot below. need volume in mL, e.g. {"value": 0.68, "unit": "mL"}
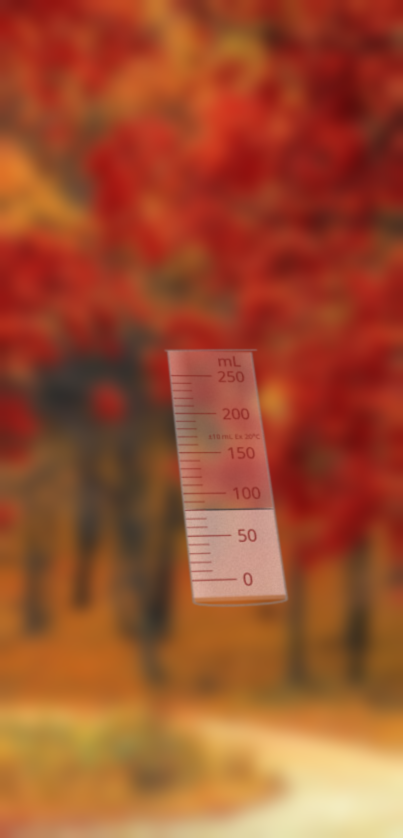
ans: {"value": 80, "unit": "mL"}
